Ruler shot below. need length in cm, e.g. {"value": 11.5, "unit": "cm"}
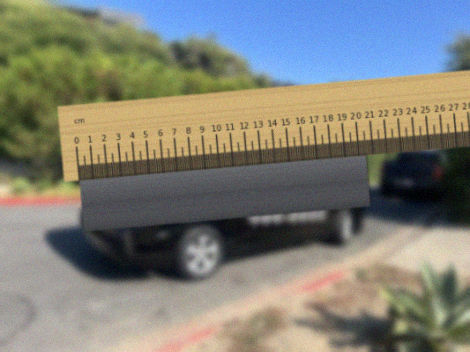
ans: {"value": 20.5, "unit": "cm"}
